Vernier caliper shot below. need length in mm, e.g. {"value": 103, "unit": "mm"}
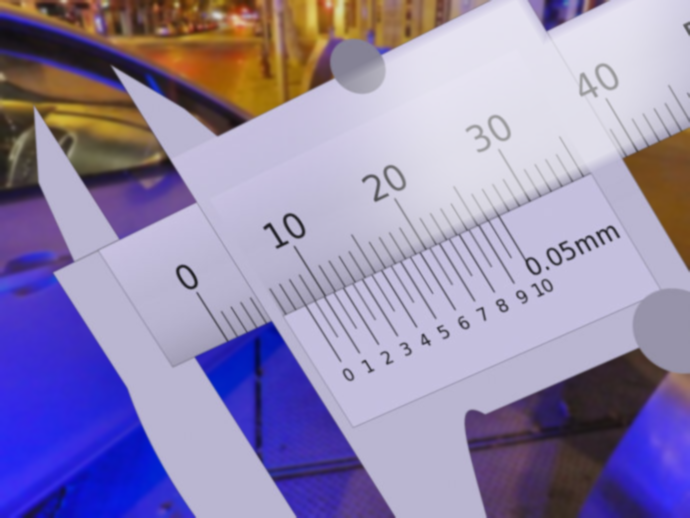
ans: {"value": 8.0, "unit": "mm"}
